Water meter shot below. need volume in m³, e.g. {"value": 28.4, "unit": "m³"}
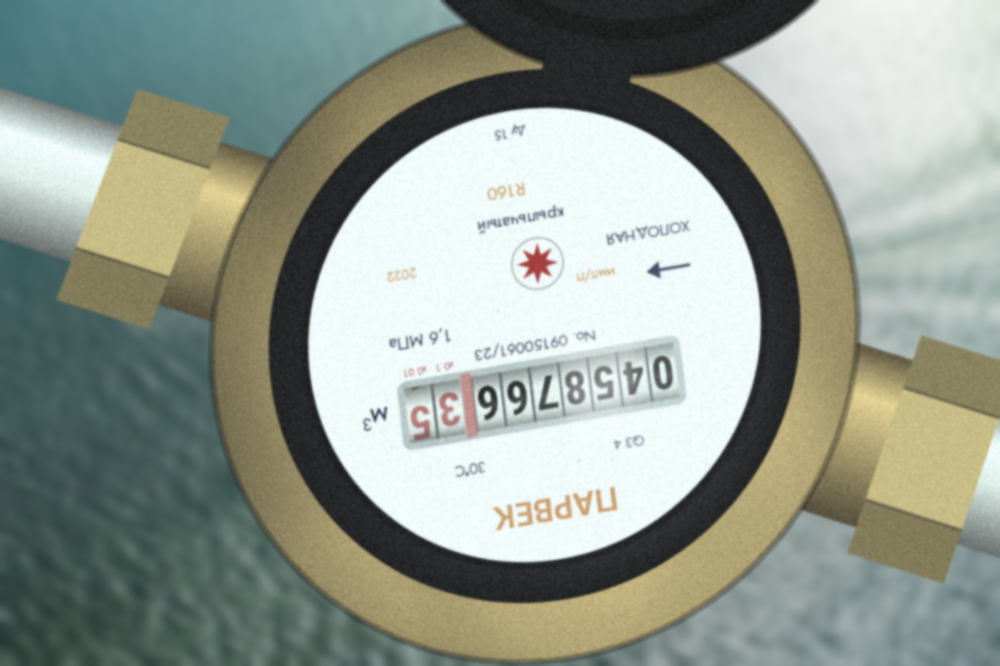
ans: {"value": 458766.35, "unit": "m³"}
